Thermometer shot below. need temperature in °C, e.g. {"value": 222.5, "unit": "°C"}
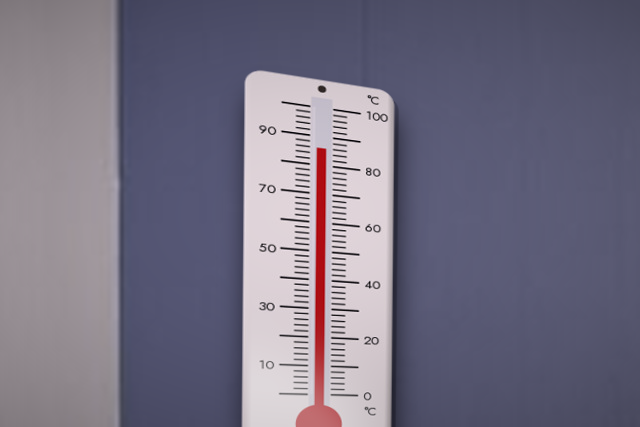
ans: {"value": 86, "unit": "°C"}
